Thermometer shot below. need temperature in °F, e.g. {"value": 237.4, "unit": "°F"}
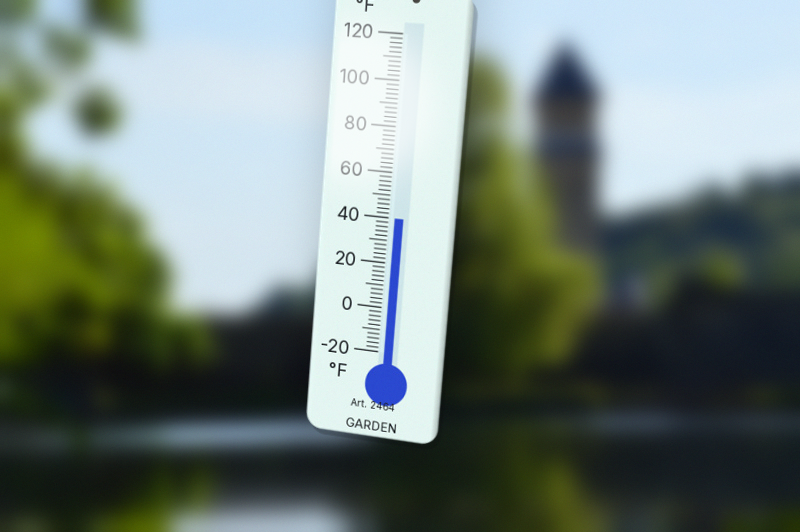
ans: {"value": 40, "unit": "°F"}
